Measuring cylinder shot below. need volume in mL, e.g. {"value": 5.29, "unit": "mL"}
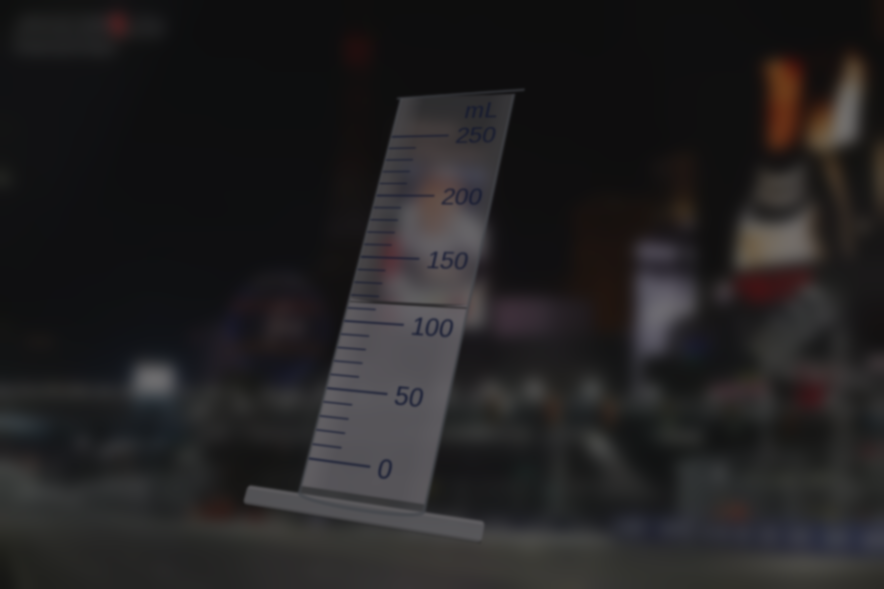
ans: {"value": 115, "unit": "mL"}
